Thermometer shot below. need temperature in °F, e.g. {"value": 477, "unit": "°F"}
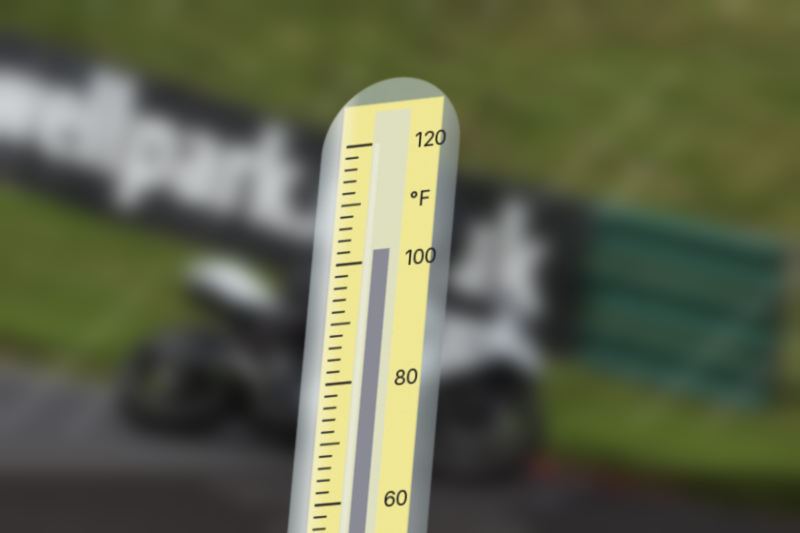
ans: {"value": 102, "unit": "°F"}
